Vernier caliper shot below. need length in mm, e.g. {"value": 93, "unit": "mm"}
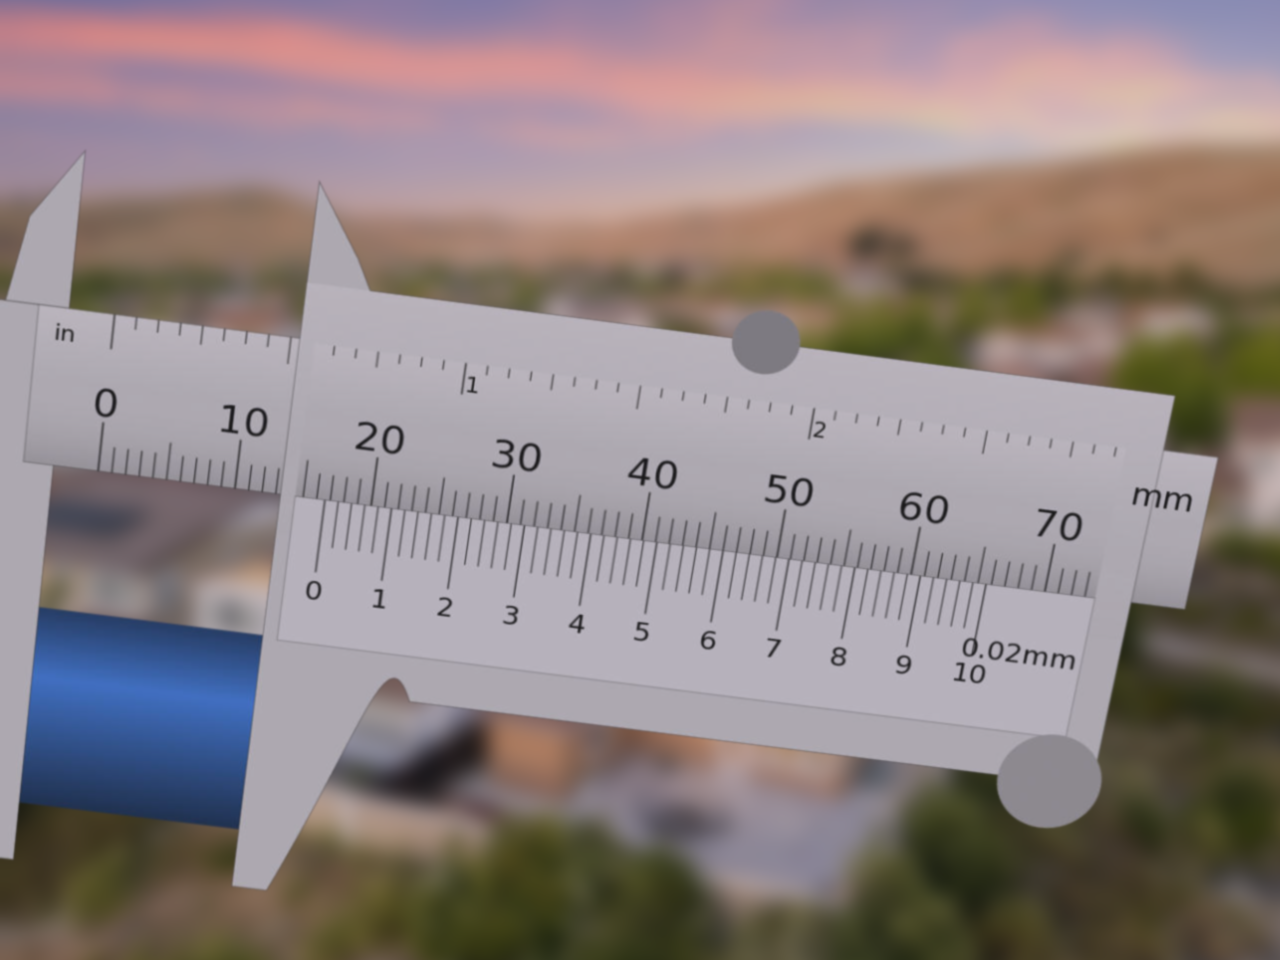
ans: {"value": 16.6, "unit": "mm"}
